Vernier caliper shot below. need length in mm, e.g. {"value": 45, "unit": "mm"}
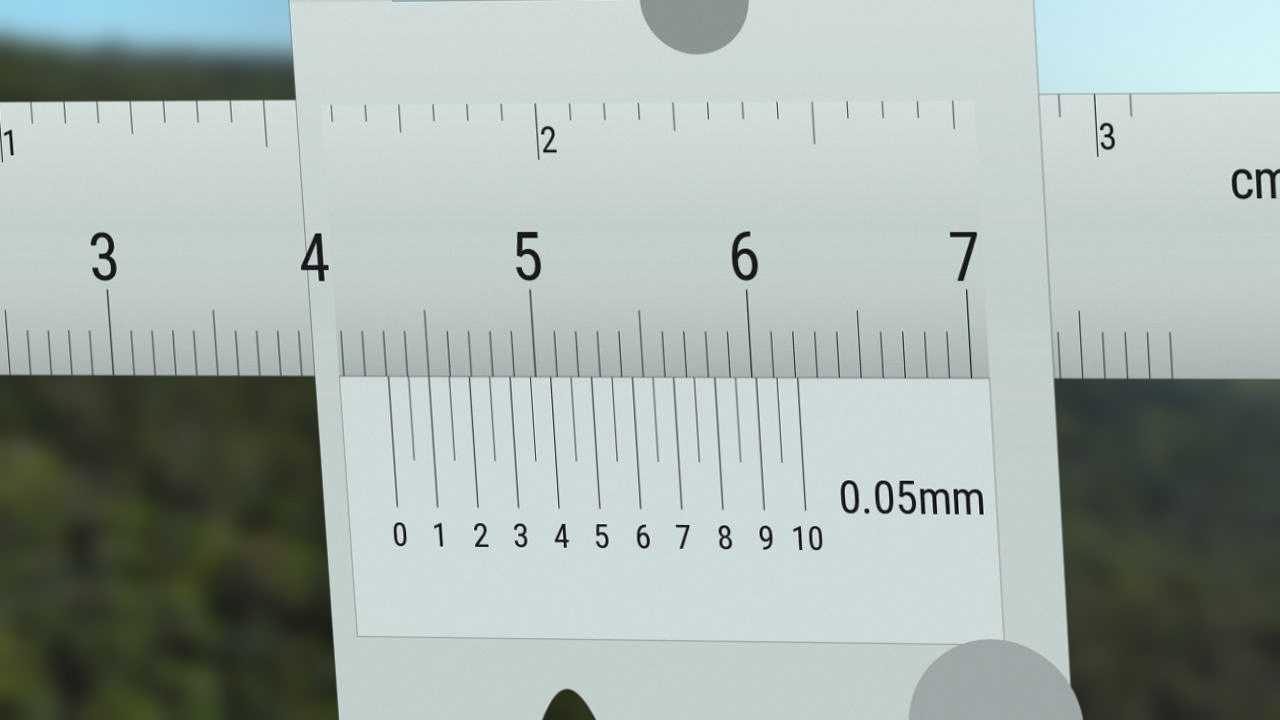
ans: {"value": 43.1, "unit": "mm"}
